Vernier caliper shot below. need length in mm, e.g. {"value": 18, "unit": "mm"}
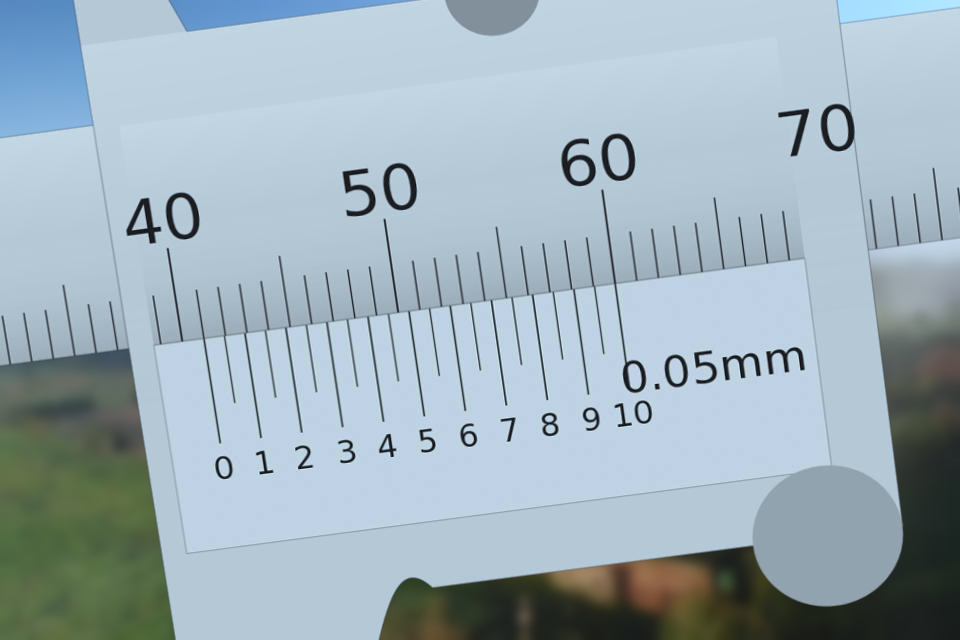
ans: {"value": 41.0, "unit": "mm"}
